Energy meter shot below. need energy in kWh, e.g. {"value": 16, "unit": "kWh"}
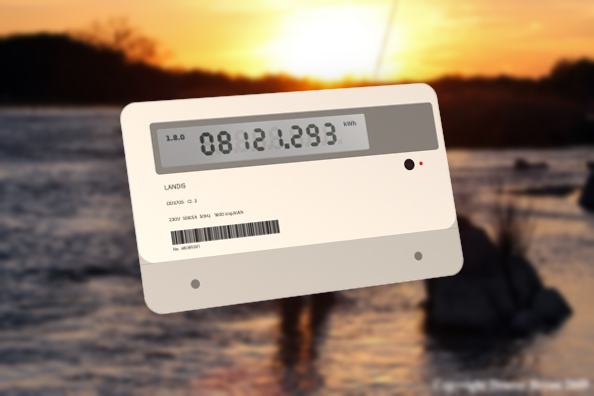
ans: {"value": 8121.293, "unit": "kWh"}
